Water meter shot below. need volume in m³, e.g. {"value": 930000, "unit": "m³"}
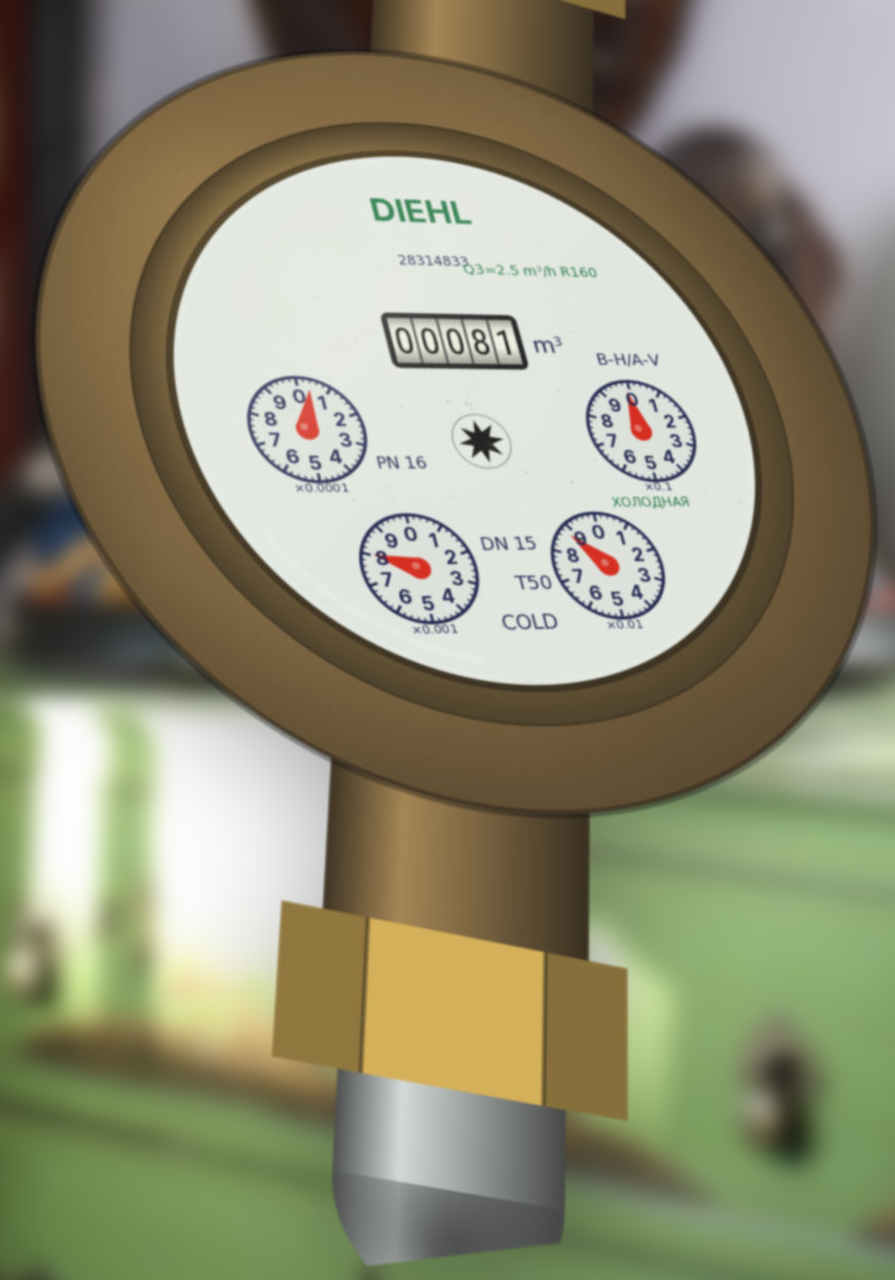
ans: {"value": 80.9880, "unit": "m³"}
